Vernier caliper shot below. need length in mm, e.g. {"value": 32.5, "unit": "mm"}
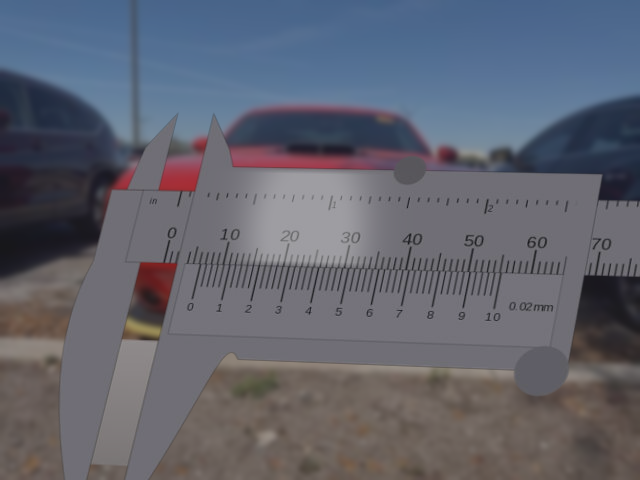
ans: {"value": 6.2, "unit": "mm"}
